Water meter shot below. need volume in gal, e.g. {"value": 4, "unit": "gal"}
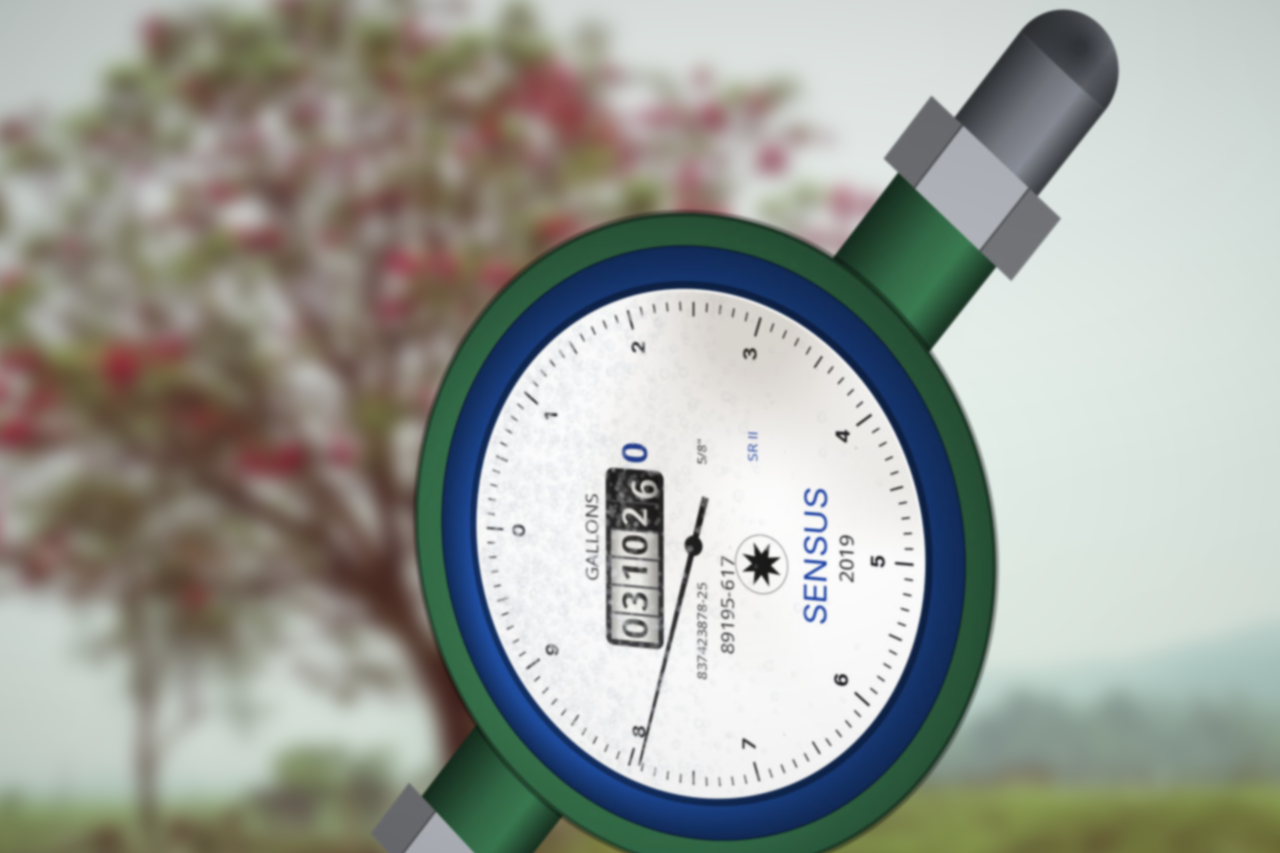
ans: {"value": 310257.9, "unit": "gal"}
